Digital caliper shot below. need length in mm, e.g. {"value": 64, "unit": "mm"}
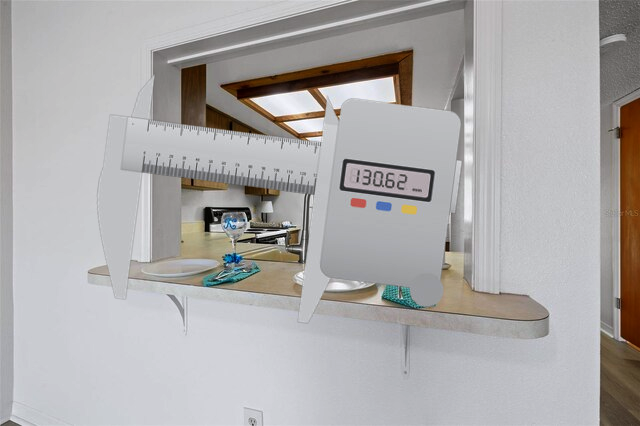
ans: {"value": 130.62, "unit": "mm"}
